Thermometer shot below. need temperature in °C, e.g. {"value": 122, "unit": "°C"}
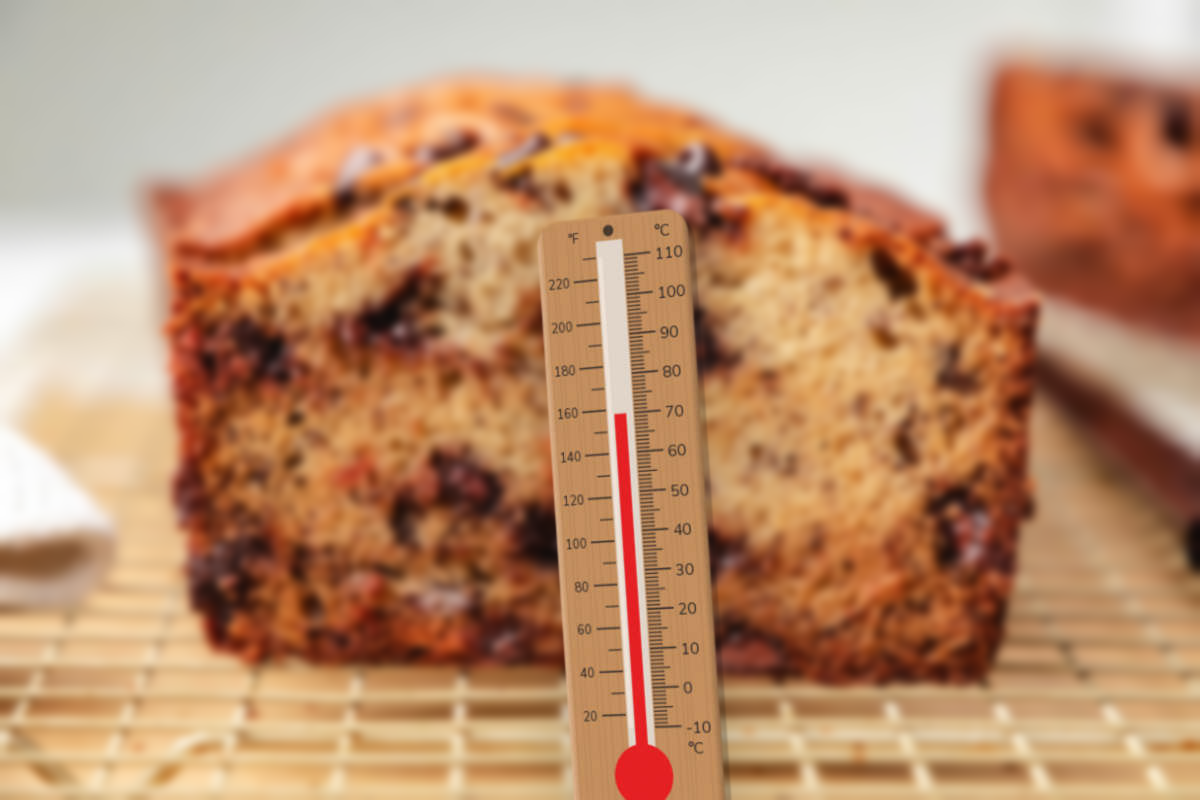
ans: {"value": 70, "unit": "°C"}
